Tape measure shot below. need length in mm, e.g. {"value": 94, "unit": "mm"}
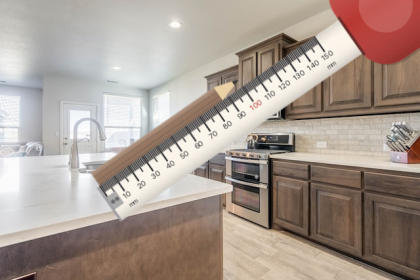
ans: {"value": 100, "unit": "mm"}
